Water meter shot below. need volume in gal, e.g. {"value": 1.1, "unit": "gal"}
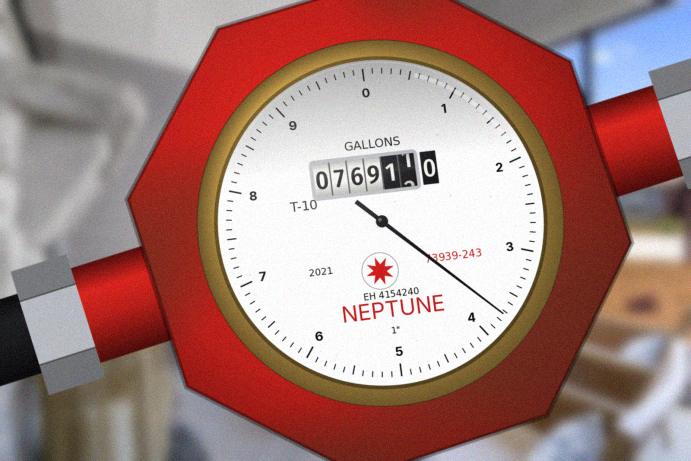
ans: {"value": 769113.7, "unit": "gal"}
